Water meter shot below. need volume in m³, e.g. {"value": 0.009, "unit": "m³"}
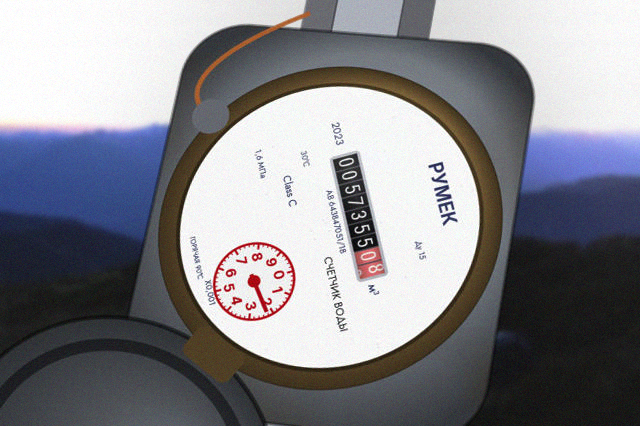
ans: {"value": 57355.082, "unit": "m³"}
